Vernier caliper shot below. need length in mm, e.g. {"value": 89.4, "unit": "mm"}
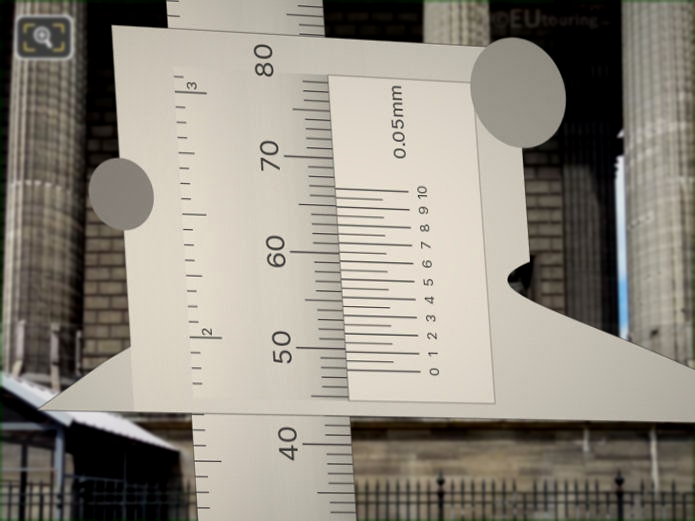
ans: {"value": 47.8, "unit": "mm"}
